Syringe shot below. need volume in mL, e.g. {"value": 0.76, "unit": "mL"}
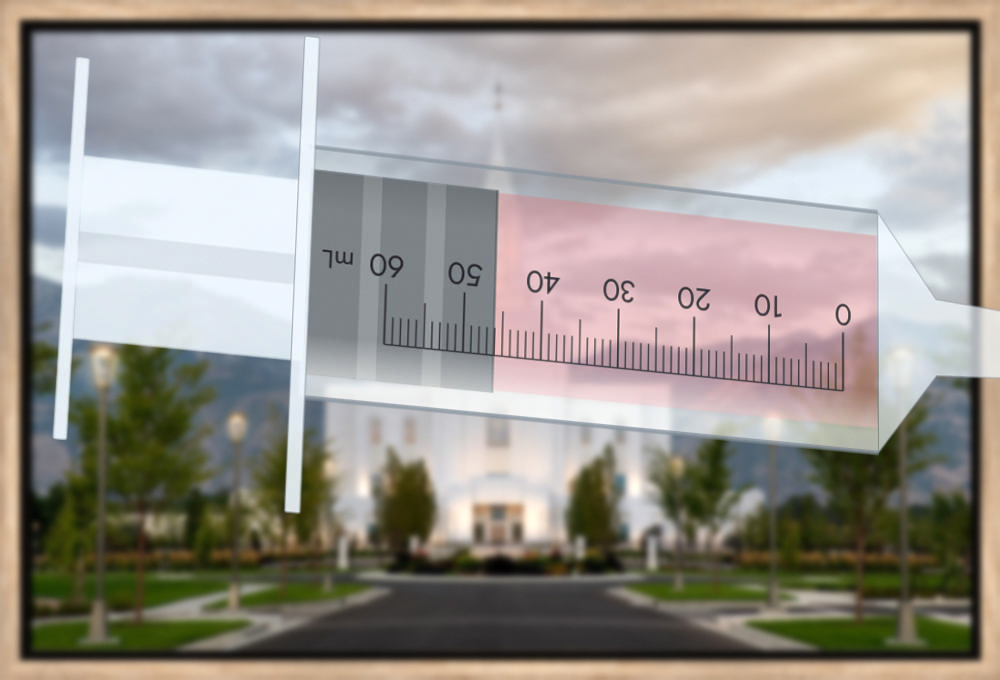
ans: {"value": 46, "unit": "mL"}
